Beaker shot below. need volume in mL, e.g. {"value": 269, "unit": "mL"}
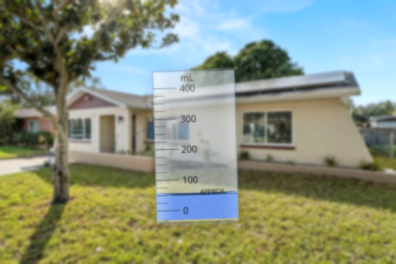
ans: {"value": 50, "unit": "mL"}
